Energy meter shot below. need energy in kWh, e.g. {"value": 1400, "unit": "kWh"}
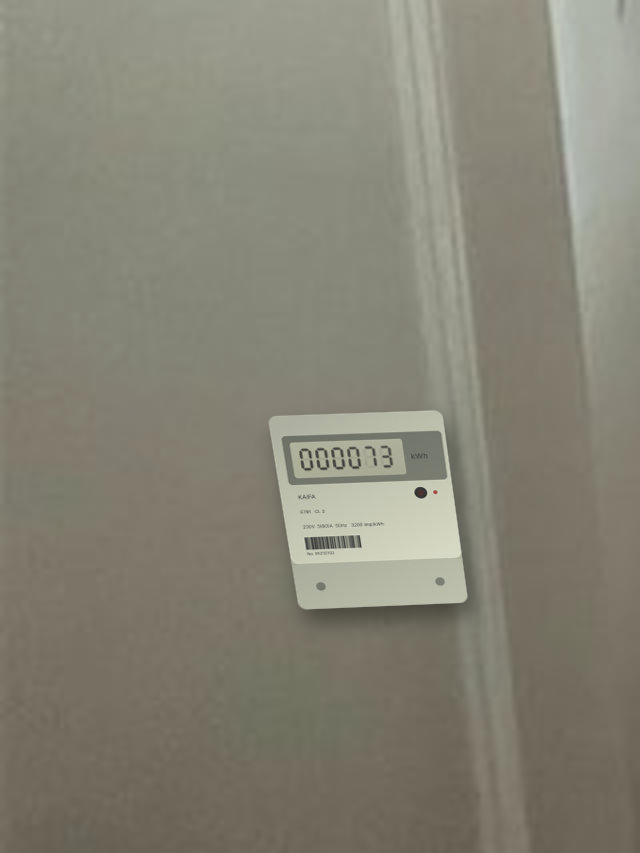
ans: {"value": 73, "unit": "kWh"}
